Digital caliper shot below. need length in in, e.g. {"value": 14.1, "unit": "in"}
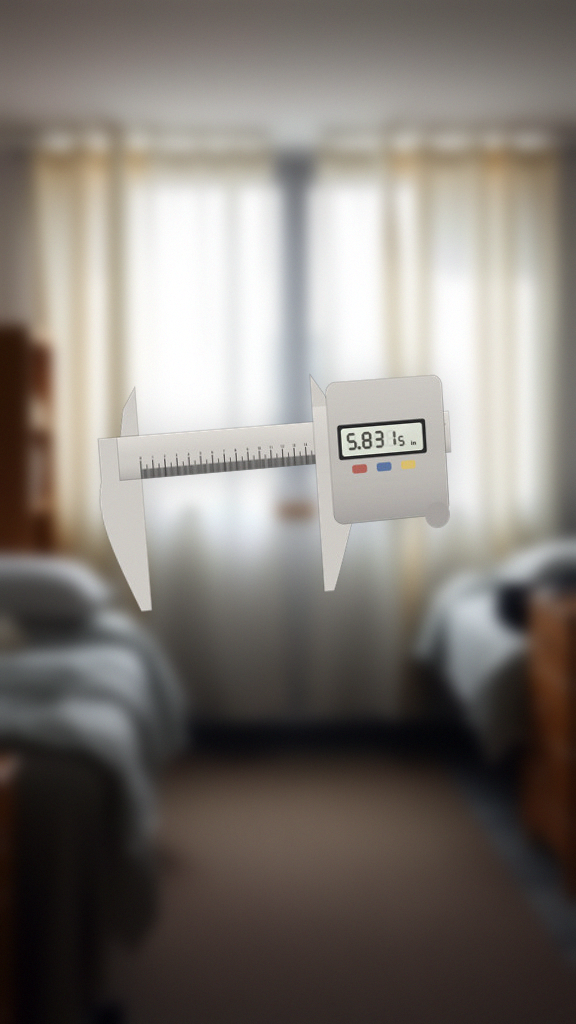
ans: {"value": 5.8315, "unit": "in"}
